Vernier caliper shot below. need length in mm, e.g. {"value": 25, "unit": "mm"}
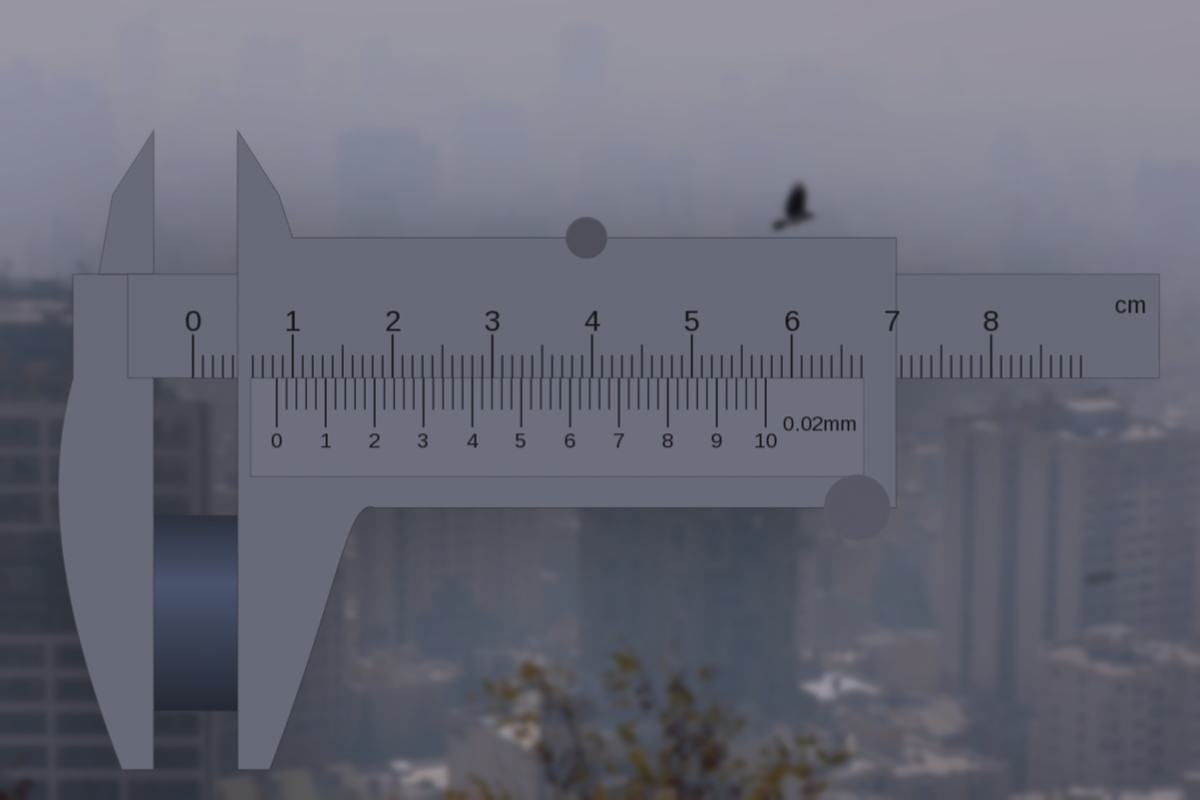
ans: {"value": 8.4, "unit": "mm"}
